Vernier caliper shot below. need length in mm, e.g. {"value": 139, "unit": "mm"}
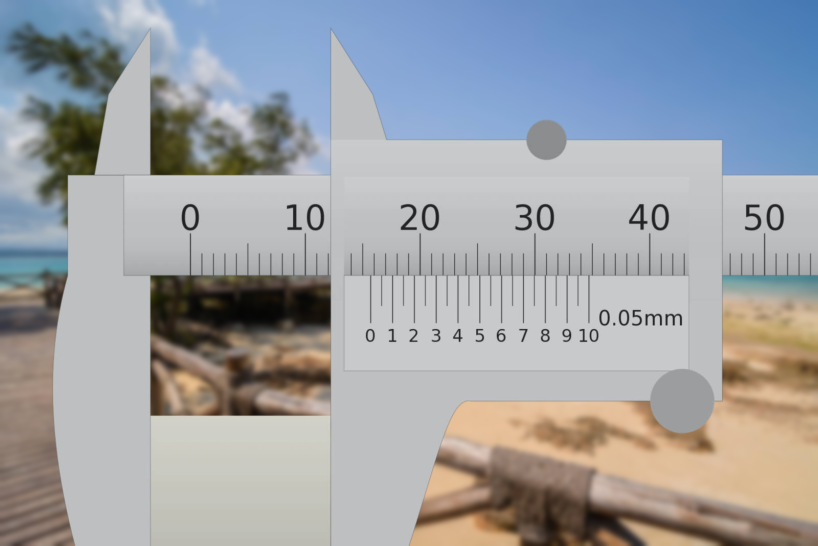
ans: {"value": 15.7, "unit": "mm"}
